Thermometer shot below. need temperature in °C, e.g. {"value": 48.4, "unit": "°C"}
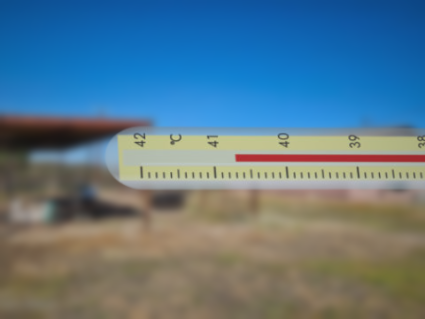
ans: {"value": 40.7, "unit": "°C"}
